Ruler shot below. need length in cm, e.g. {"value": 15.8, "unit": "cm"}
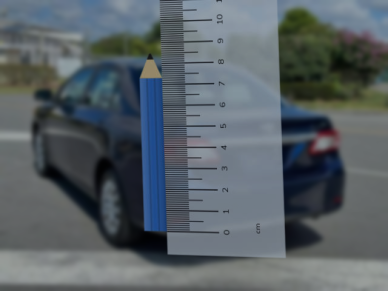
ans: {"value": 8.5, "unit": "cm"}
